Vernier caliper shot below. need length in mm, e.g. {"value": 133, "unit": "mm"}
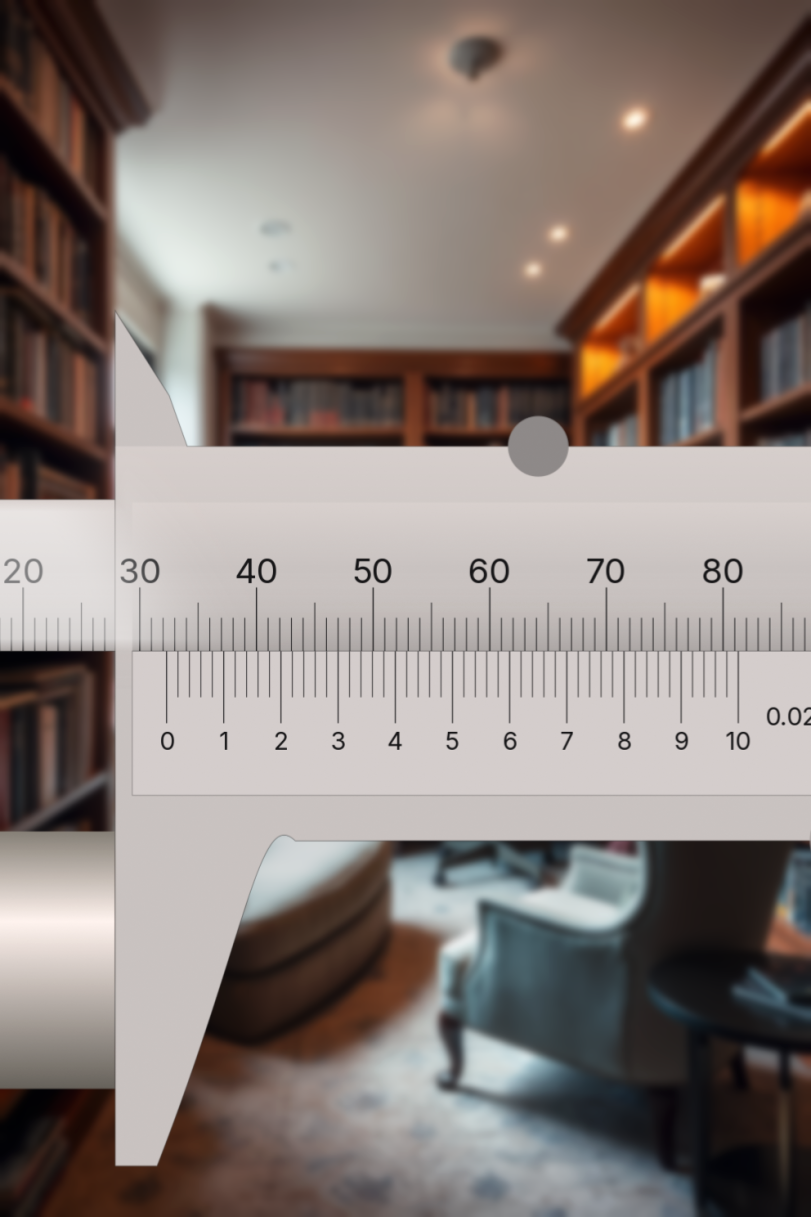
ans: {"value": 32.3, "unit": "mm"}
